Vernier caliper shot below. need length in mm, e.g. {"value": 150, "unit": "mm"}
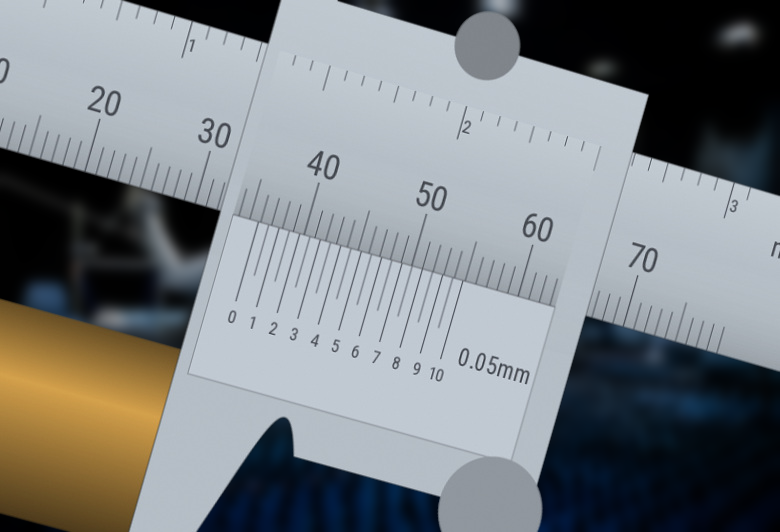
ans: {"value": 35.8, "unit": "mm"}
